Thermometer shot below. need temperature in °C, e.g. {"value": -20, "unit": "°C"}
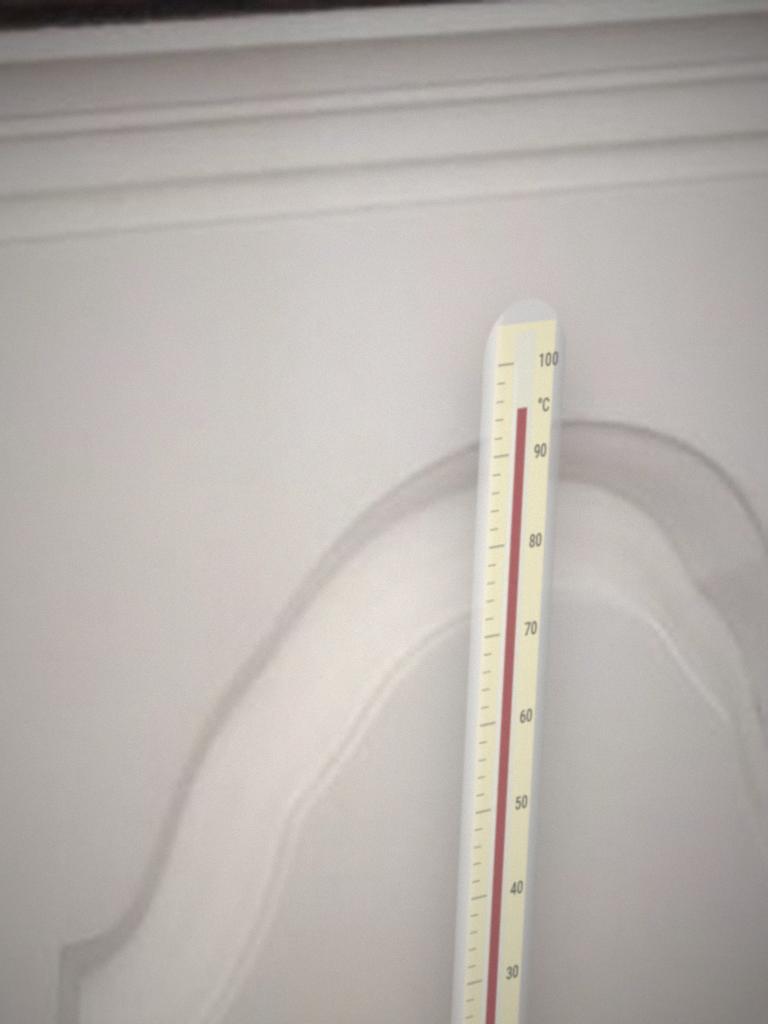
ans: {"value": 95, "unit": "°C"}
